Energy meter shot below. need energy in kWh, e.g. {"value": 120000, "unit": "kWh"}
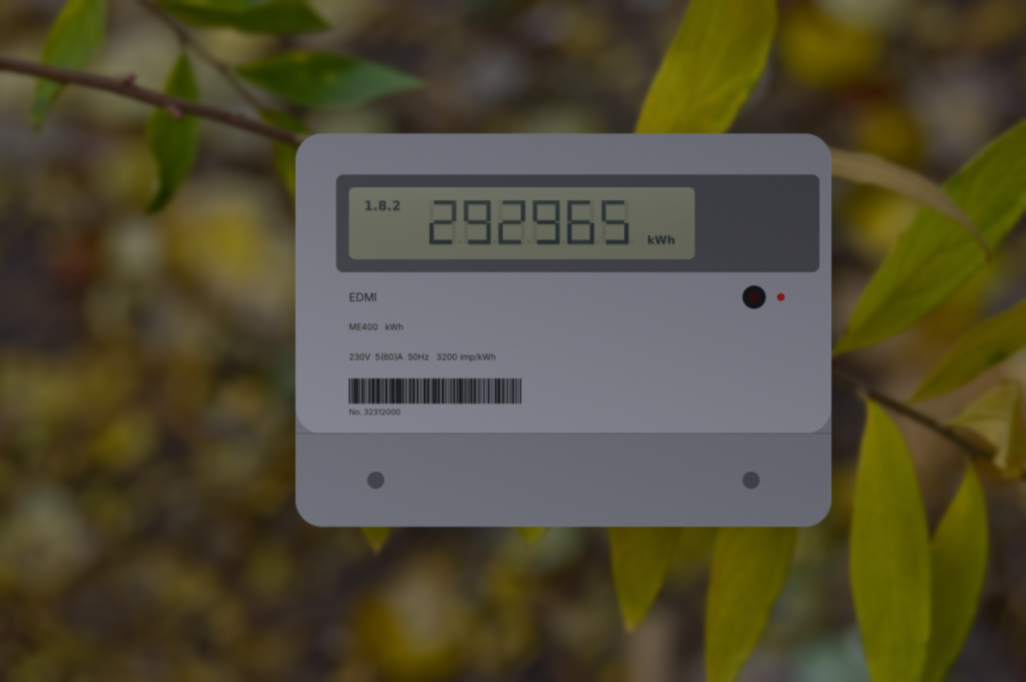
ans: {"value": 292965, "unit": "kWh"}
